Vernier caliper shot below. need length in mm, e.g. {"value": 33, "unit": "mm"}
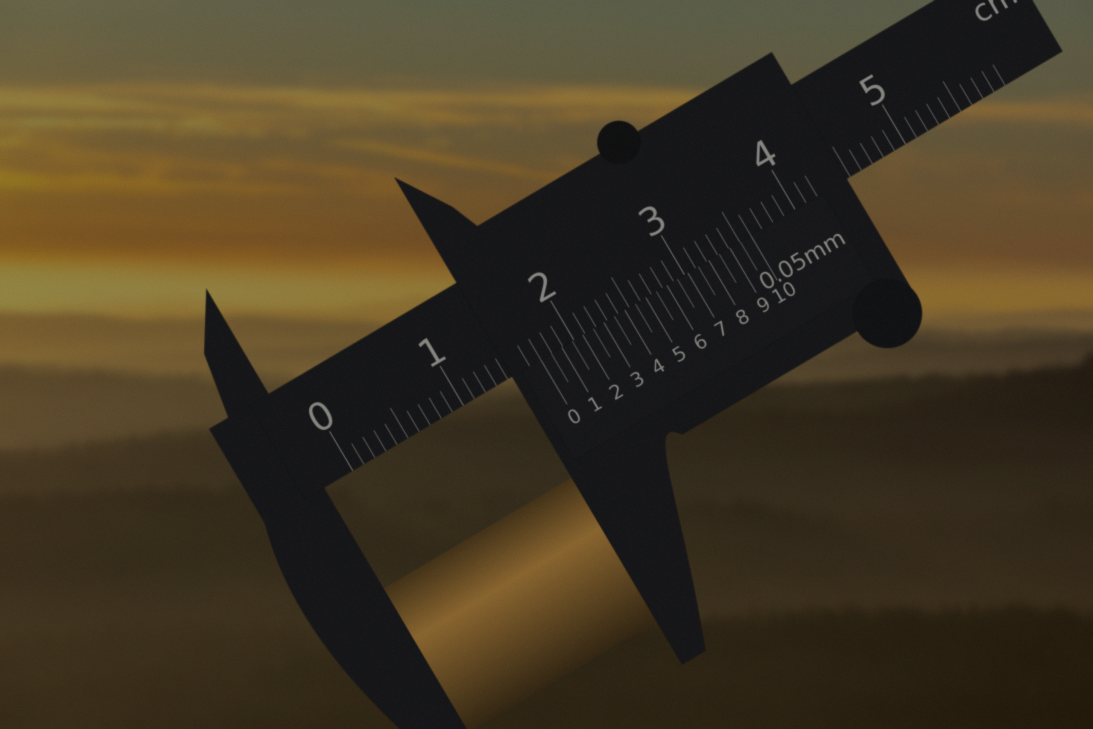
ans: {"value": 17.0, "unit": "mm"}
